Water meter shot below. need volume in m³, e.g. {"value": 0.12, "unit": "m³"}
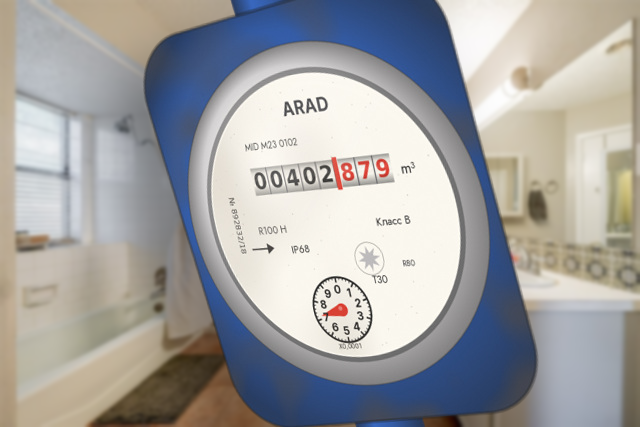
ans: {"value": 402.8797, "unit": "m³"}
